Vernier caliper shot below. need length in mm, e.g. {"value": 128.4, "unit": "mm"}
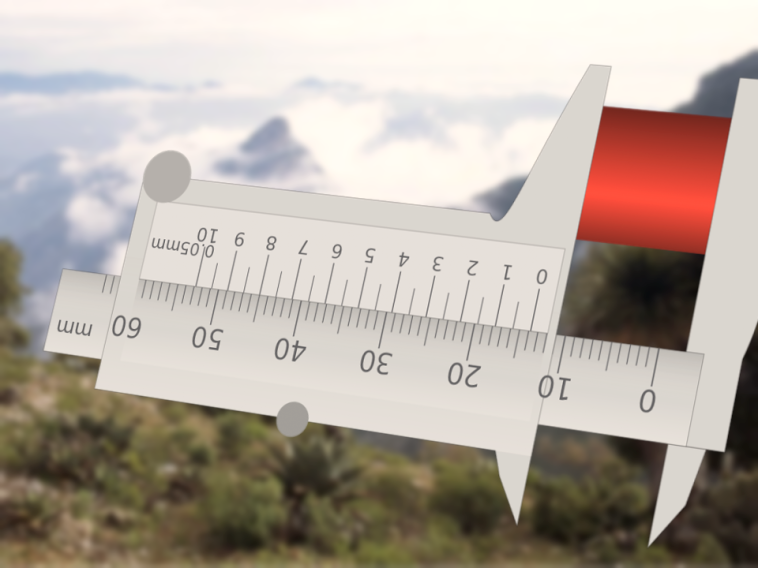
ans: {"value": 13.8, "unit": "mm"}
